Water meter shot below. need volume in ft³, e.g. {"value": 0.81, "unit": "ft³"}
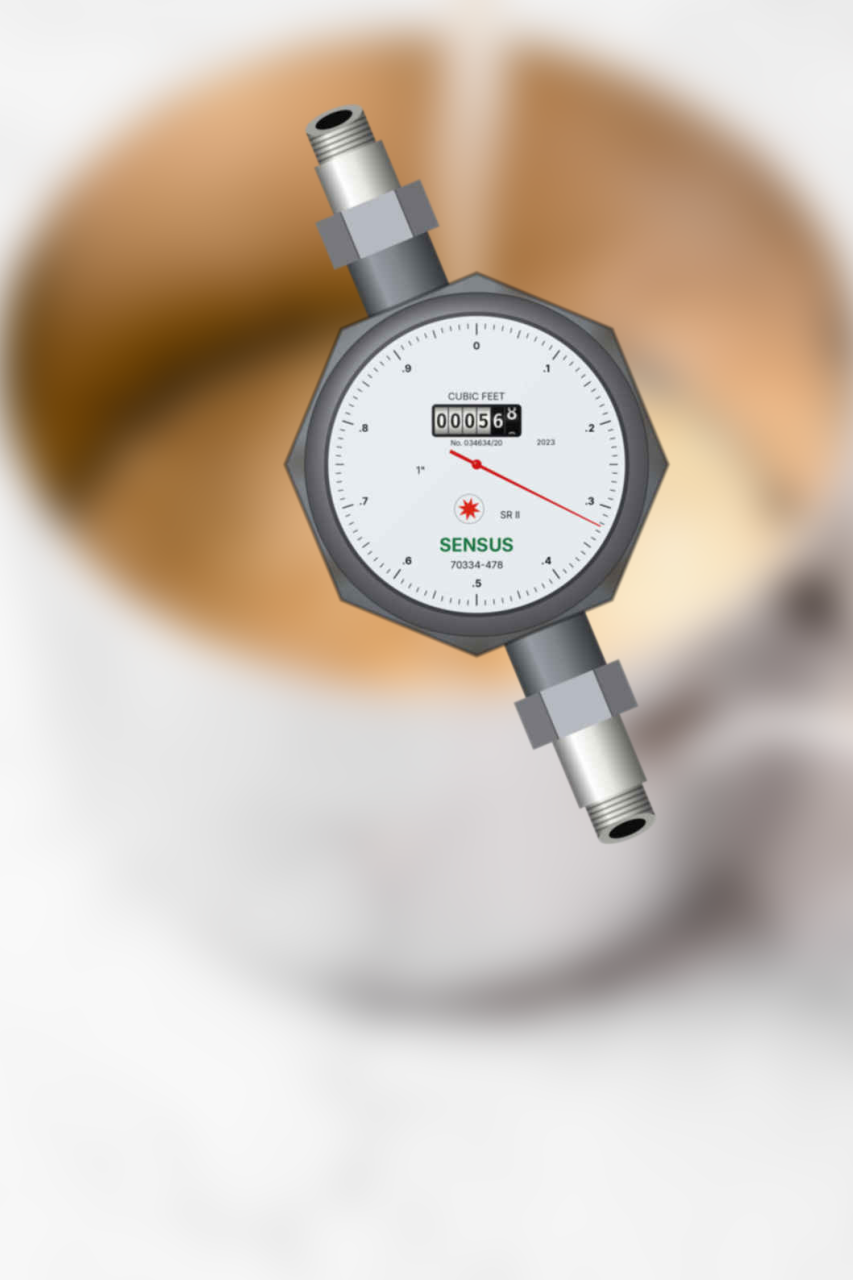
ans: {"value": 568.32, "unit": "ft³"}
